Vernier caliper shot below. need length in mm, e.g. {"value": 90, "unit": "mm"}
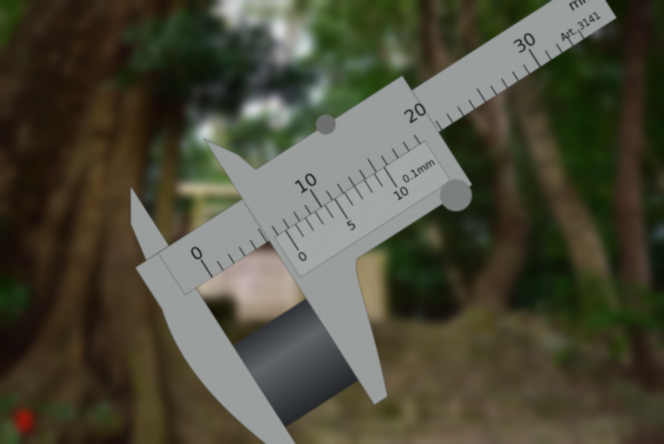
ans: {"value": 6.7, "unit": "mm"}
